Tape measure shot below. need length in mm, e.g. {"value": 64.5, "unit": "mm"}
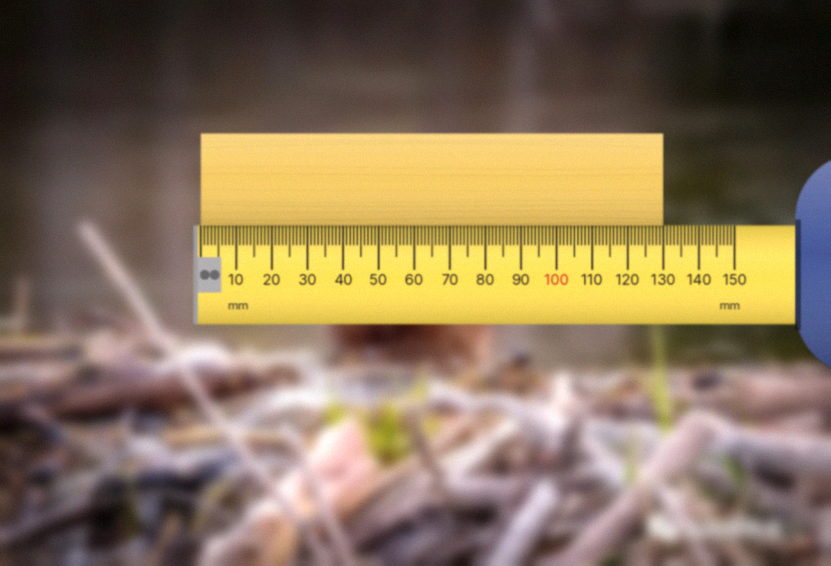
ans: {"value": 130, "unit": "mm"}
